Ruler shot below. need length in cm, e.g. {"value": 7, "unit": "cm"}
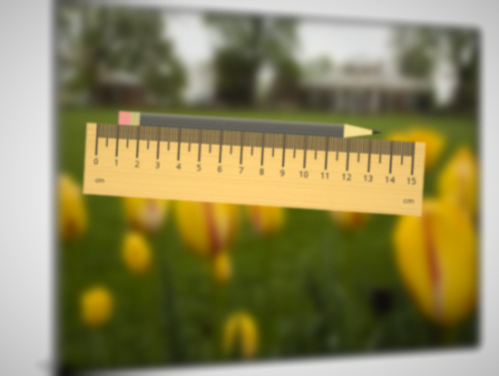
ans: {"value": 12.5, "unit": "cm"}
